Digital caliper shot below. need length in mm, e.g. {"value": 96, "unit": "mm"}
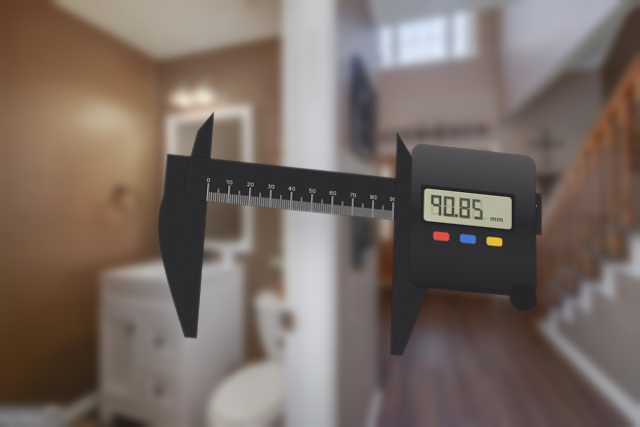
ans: {"value": 90.85, "unit": "mm"}
